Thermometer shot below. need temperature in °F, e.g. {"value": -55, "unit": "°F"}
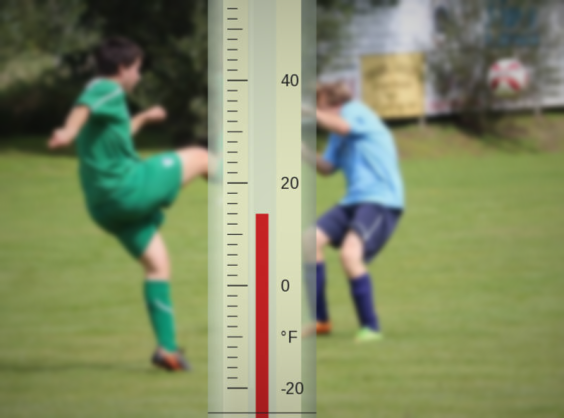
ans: {"value": 14, "unit": "°F"}
